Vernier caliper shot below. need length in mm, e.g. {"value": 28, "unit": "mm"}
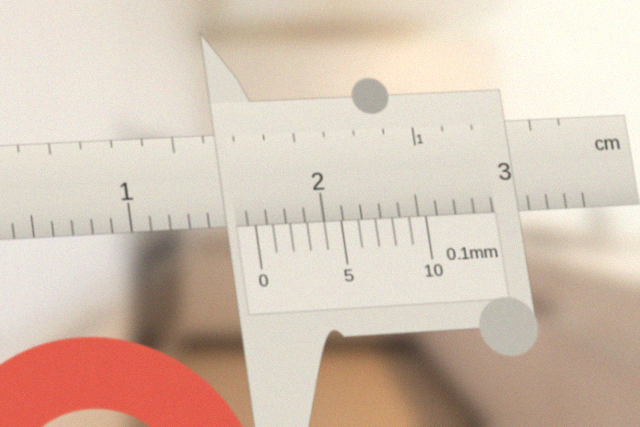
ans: {"value": 16.4, "unit": "mm"}
